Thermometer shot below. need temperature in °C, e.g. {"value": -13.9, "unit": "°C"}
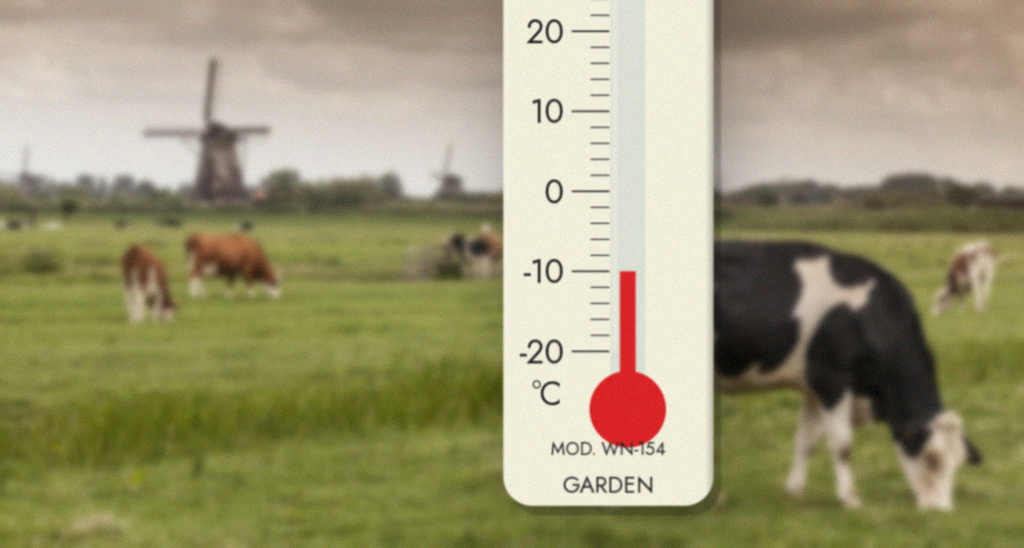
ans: {"value": -10, "unit": "°C"}
